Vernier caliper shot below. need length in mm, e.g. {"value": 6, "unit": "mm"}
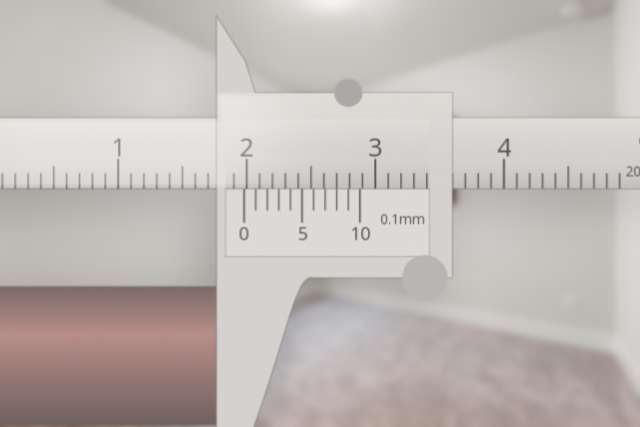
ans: {"value": 19.8, "unit": "mm"}
